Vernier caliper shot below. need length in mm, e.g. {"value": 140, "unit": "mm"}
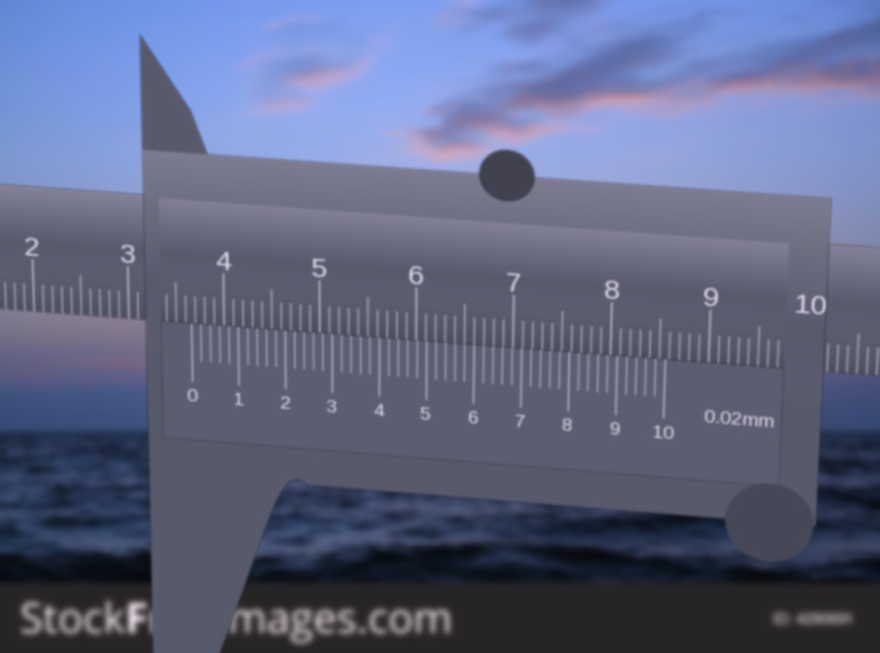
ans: {"value": 36.6, "unit": "mm"}
